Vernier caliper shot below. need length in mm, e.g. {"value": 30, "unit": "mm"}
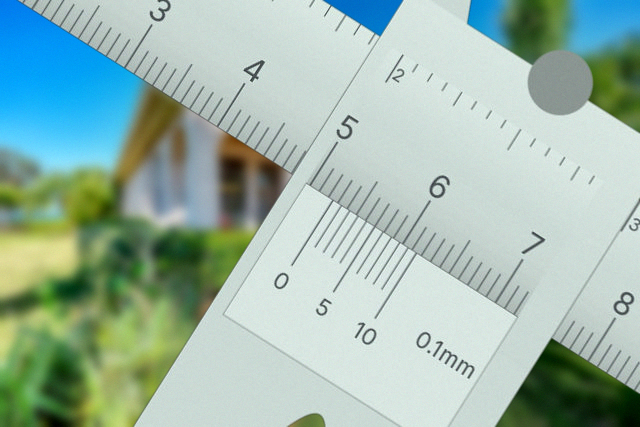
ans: {"value": 52.5, "unit": "mm"}
